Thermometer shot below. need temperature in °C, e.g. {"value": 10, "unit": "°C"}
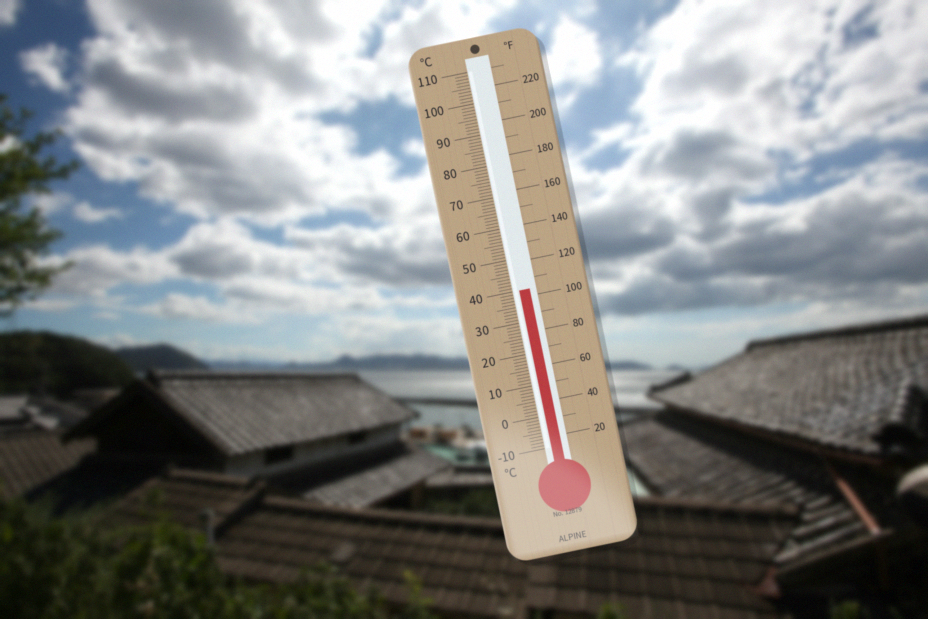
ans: {"value": 40, "unit": "°C"}
